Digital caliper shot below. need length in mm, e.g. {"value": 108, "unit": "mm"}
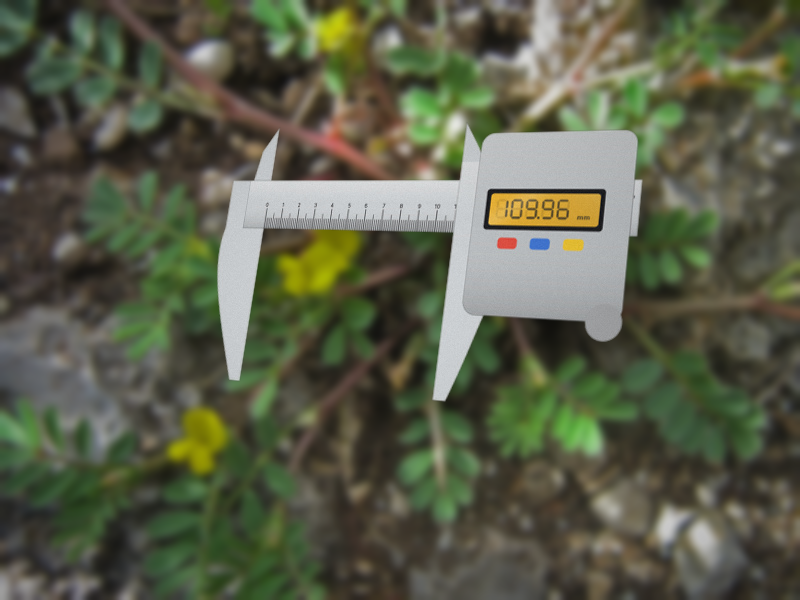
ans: {"value": 109.96, "unit": "mm"}
